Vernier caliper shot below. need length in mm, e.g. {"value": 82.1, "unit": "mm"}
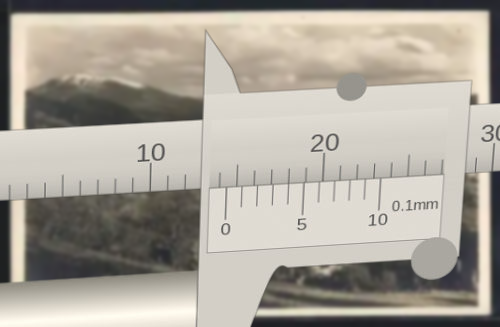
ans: {"value": 14.4, "unit": "mm"}
